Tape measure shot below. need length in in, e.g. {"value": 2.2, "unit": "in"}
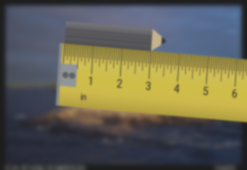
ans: {"value": 3.5, "unit": "in"}
